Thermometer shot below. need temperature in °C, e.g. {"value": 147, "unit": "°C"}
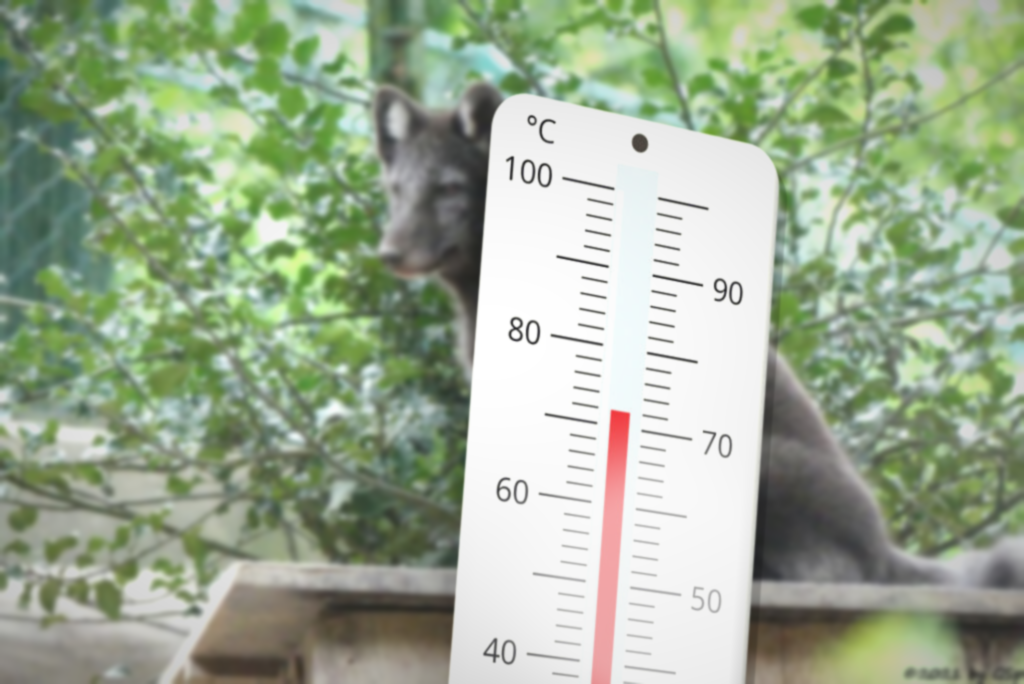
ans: {"value": 72, "unit": "°C"}
